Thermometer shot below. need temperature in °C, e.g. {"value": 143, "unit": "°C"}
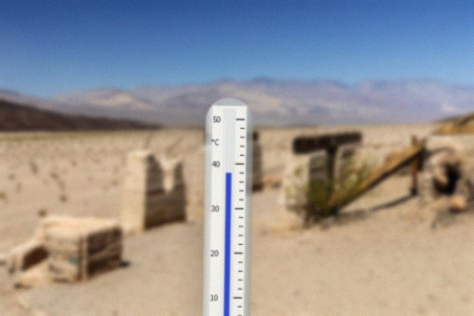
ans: {"value": 38, "unit": "°C"}
